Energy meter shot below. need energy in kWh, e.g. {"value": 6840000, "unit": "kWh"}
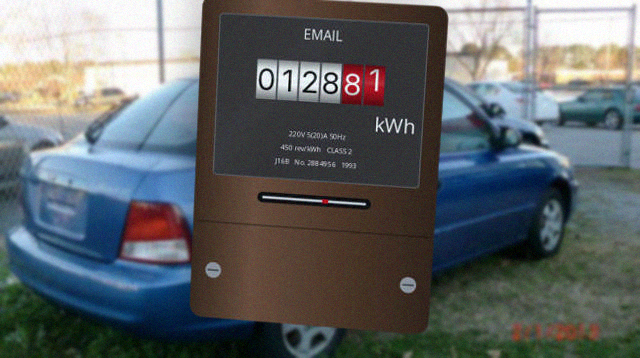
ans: {"value": 128.81, "unit": "kWh"}
